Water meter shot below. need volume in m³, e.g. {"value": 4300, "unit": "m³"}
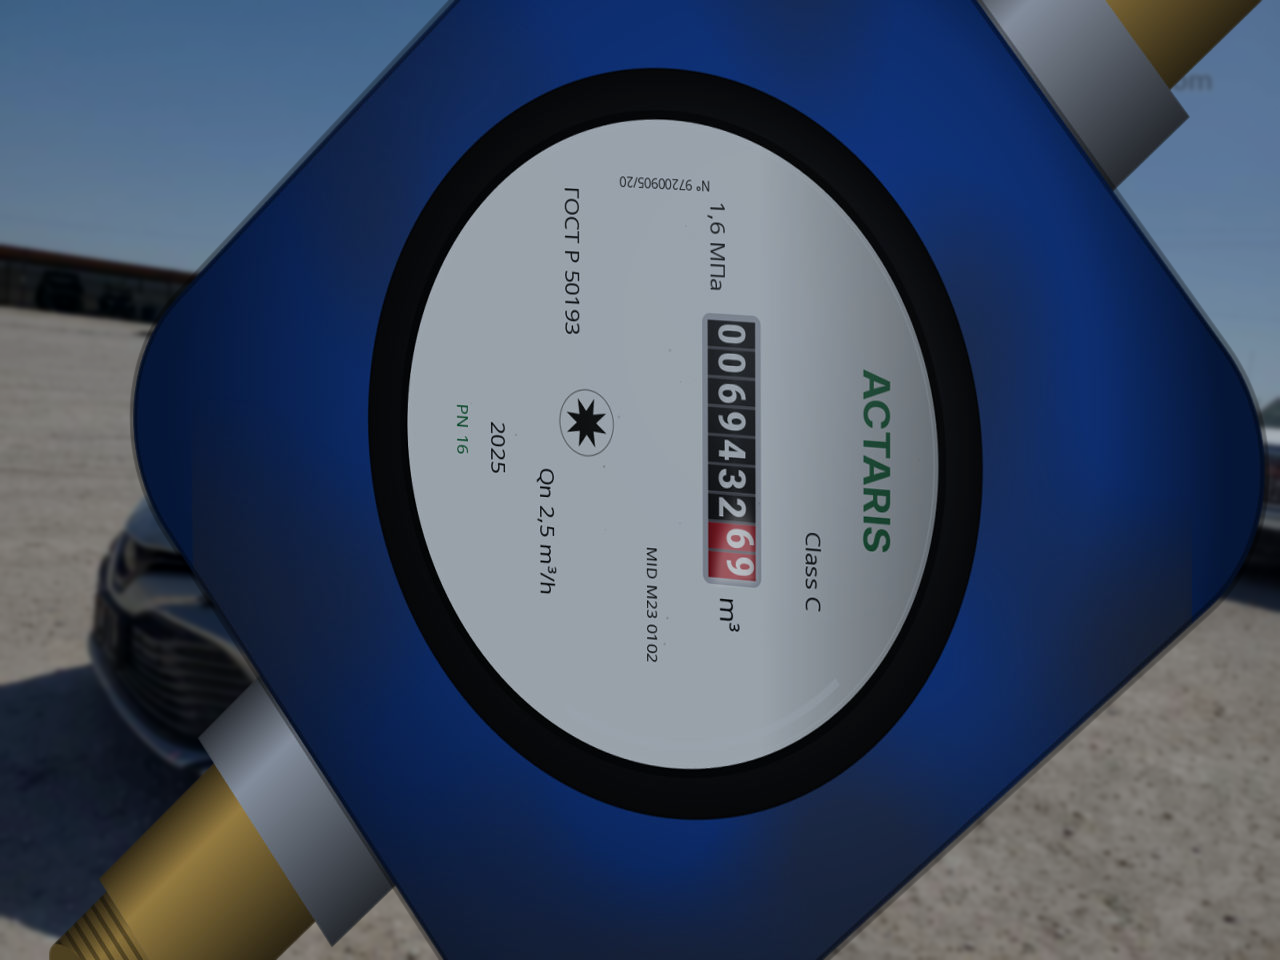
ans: {"value": 69432.69, "unit": "m³"}
